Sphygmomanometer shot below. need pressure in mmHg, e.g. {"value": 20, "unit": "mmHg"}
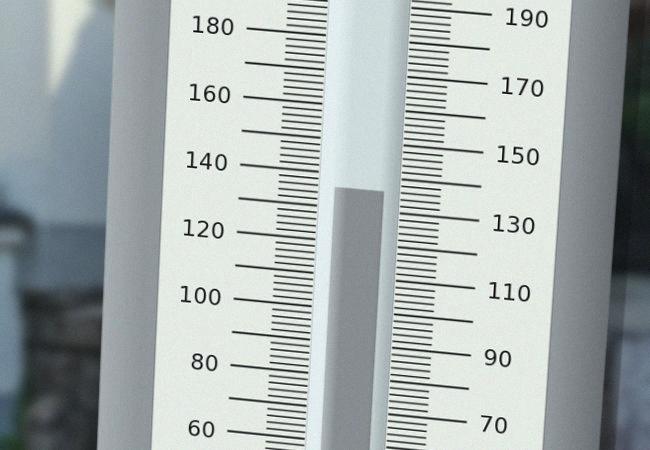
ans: {"value": 136, "unit": "mmHg"}
